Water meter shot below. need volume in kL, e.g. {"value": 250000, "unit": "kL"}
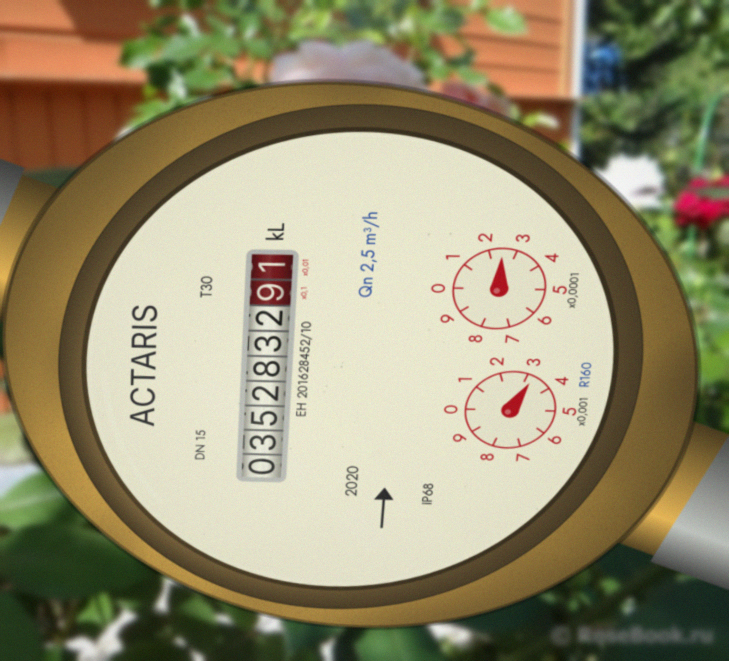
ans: {"value": 352832.9132, "unit": "kL"}
